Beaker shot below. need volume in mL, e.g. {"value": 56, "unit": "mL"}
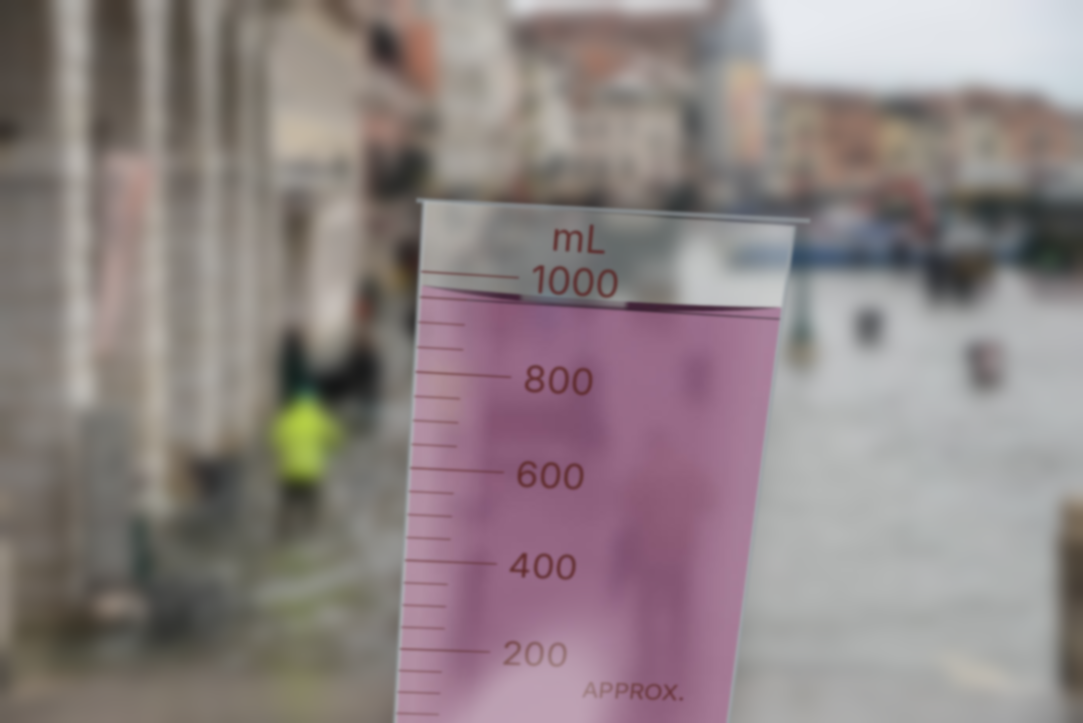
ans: {"value": 950, "unit": "mL"}
